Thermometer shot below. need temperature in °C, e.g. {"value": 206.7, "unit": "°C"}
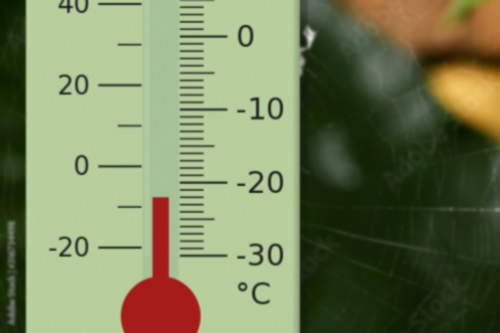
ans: {"value": -22, "unit": "°C"}
